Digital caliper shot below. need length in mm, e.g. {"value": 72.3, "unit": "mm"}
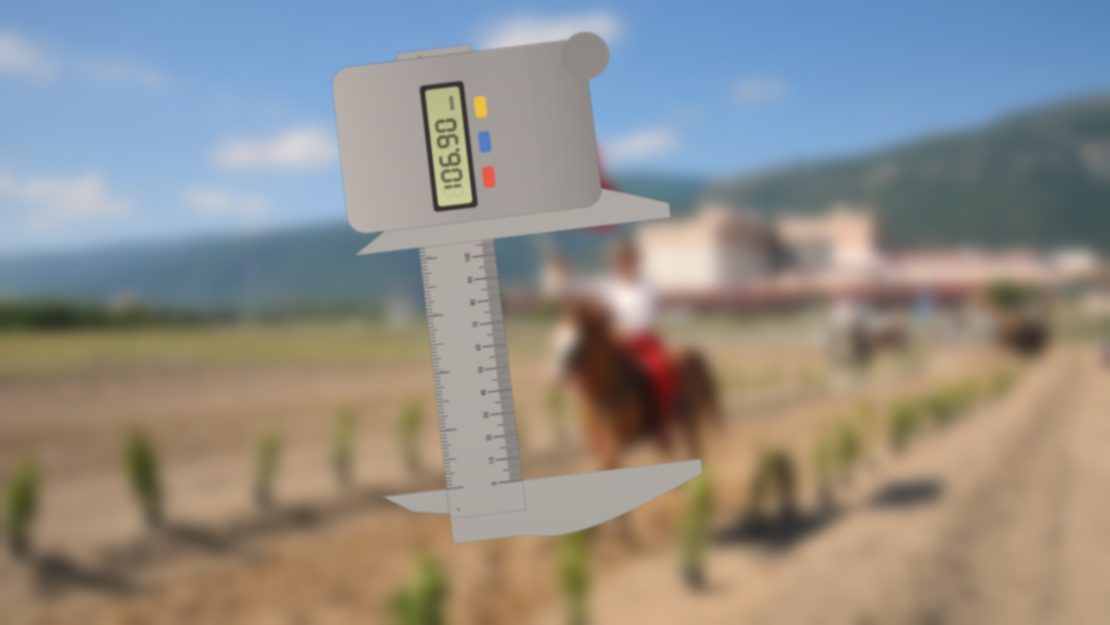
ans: {"value": 106.90, "unit": "mm"}
